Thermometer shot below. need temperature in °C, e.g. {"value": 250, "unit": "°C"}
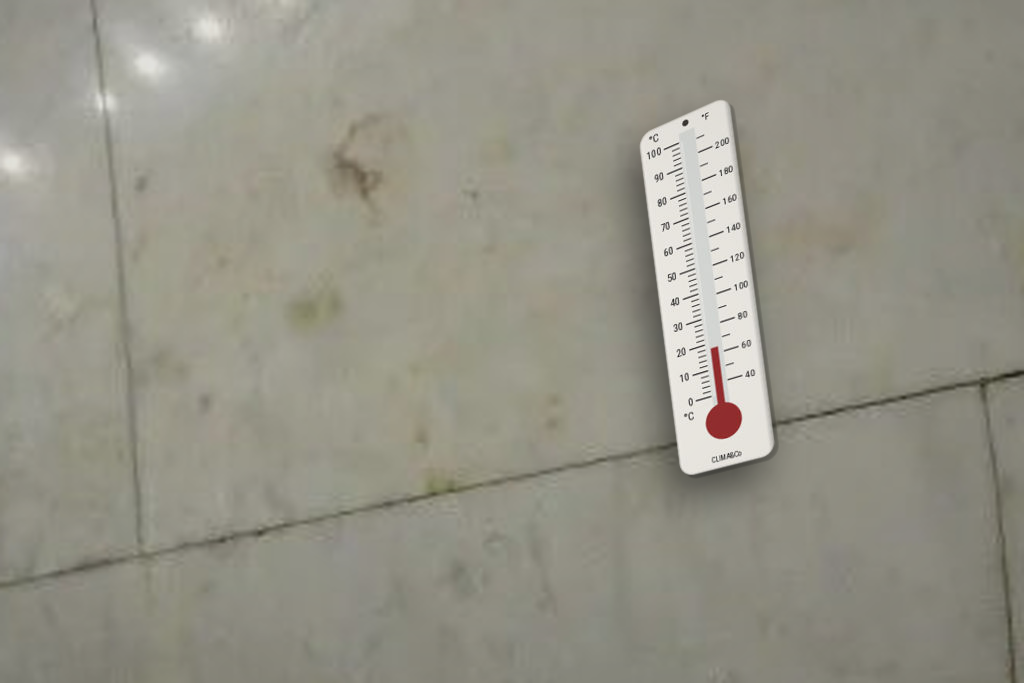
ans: {"value": 18, "unit": "°C"}
